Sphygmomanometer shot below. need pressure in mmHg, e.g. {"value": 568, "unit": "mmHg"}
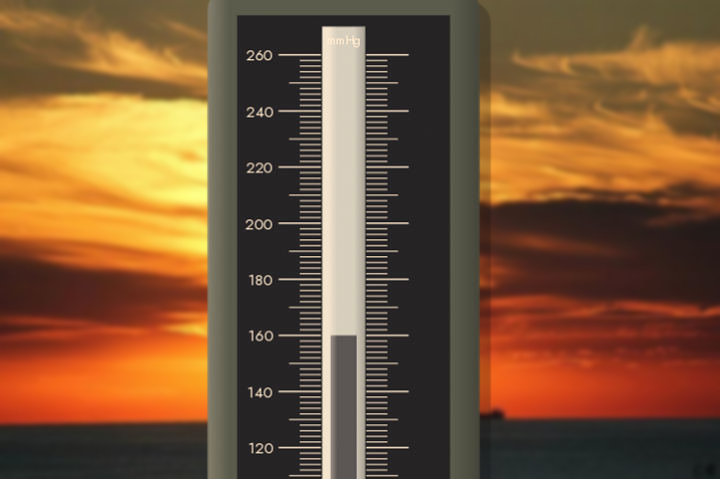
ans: {"value": 160, "unit": "mmHg"}
